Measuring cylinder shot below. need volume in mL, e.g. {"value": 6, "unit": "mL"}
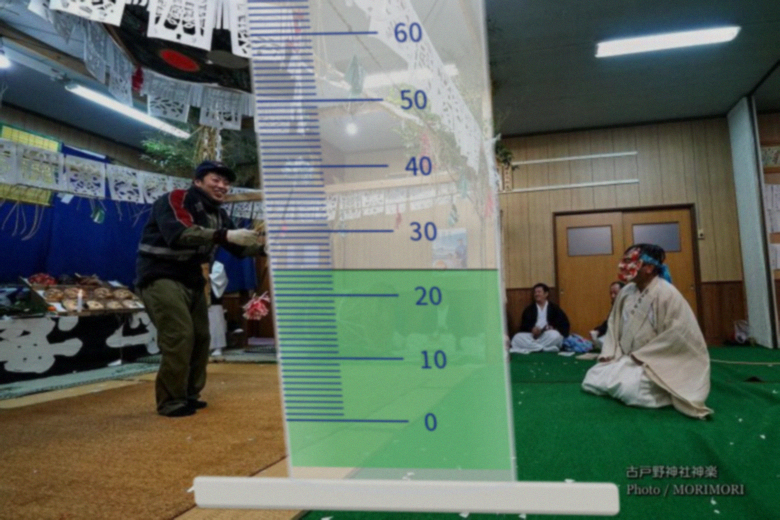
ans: {"value": 24, "unit": "mL"}
